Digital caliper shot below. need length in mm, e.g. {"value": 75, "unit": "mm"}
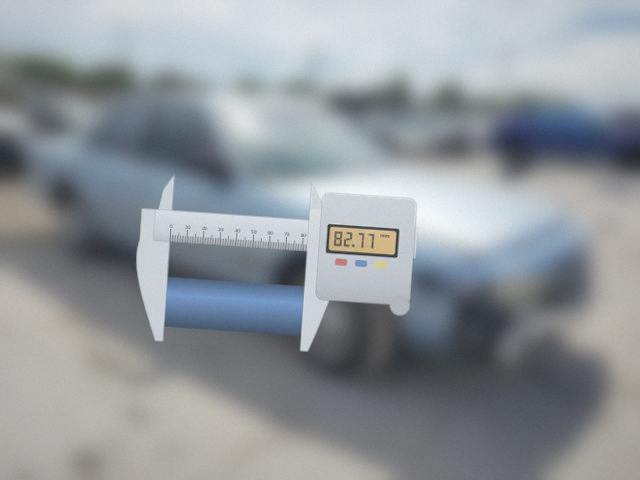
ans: {"value": 82.77, "unit": "mm"}
